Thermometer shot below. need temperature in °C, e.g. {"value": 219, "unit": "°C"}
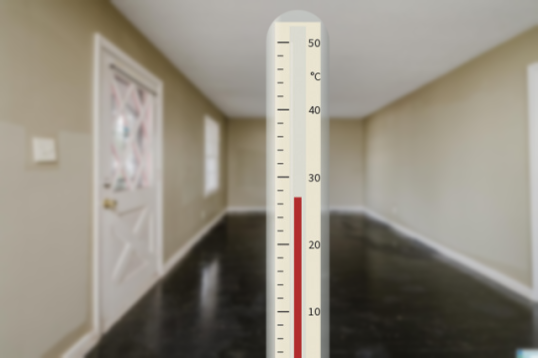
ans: {"value": 27, "unit": "°C"}
